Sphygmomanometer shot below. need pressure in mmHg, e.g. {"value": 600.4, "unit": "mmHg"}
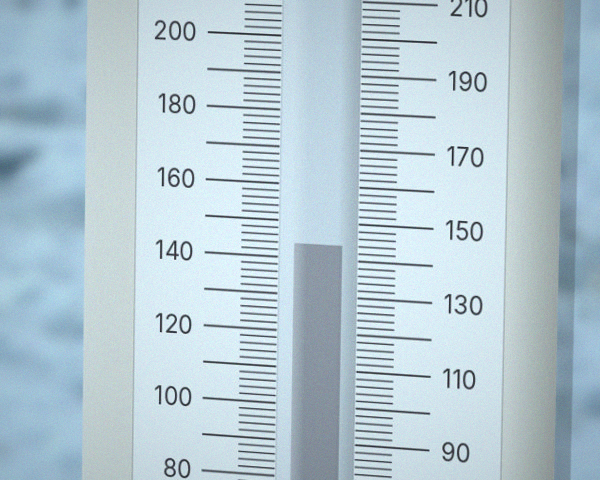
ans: {"value": 144, "unit": "mmHg"}
